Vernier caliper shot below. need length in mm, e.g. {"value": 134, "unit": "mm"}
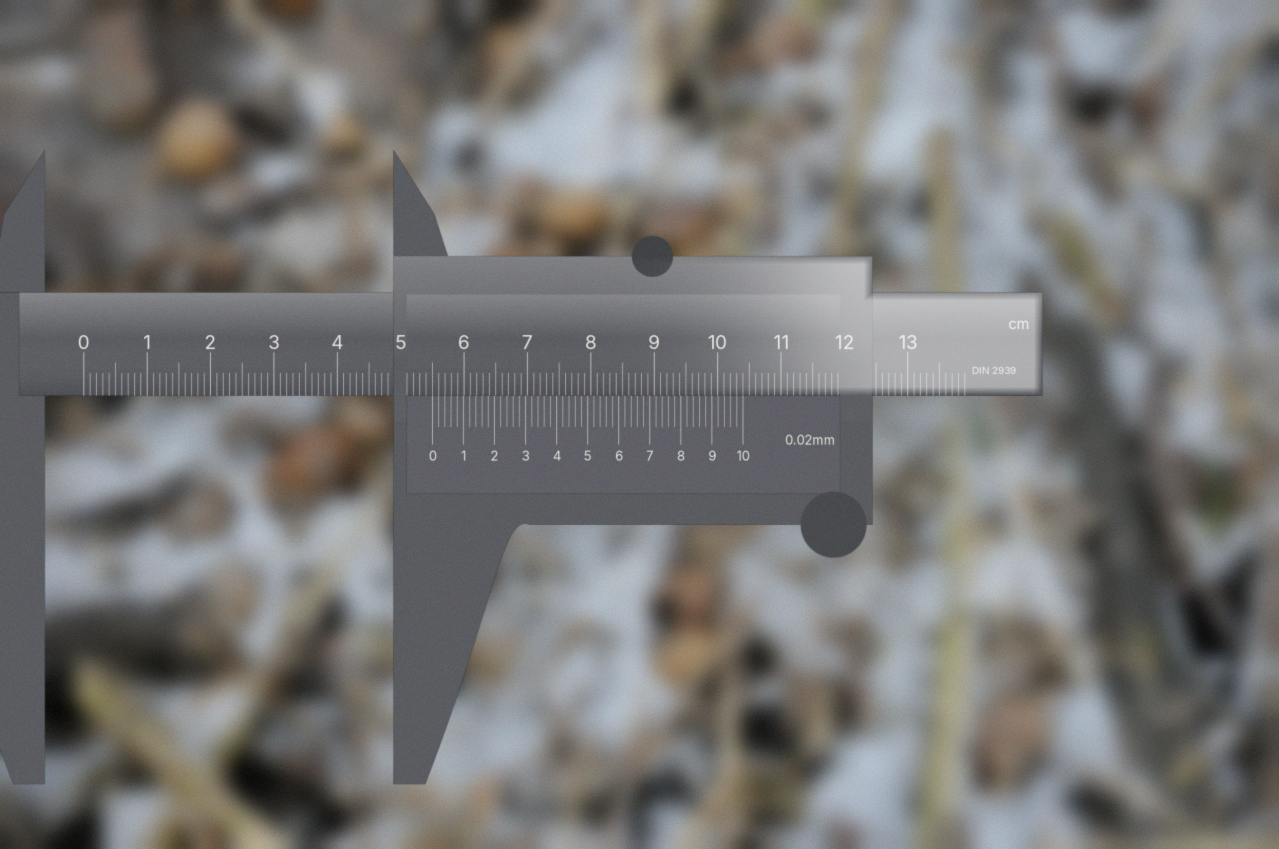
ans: {"value": 55.0, "unit": "mm"}
